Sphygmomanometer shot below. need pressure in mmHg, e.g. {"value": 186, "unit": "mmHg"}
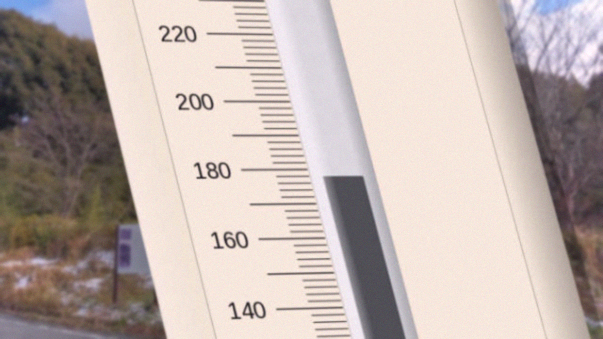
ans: {"value": 178, "unit": "mmHg"}
